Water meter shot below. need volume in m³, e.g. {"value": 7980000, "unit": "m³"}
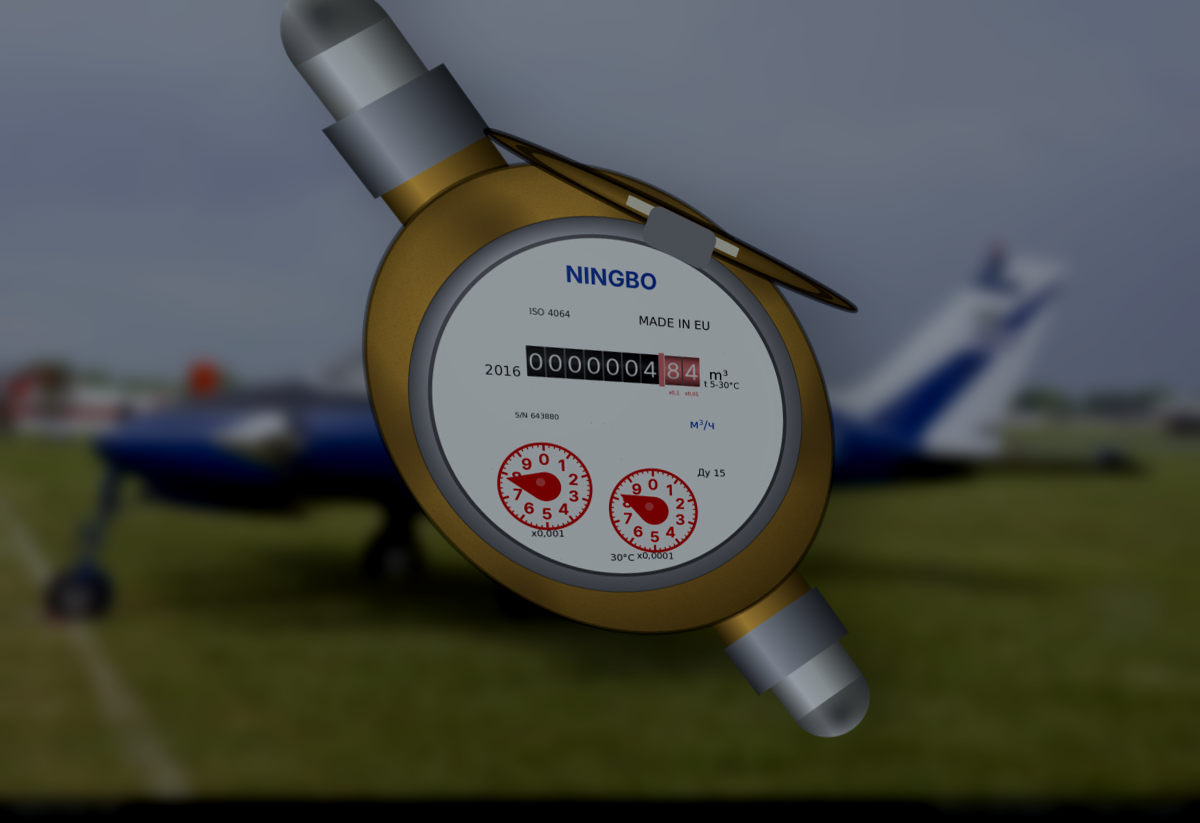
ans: {"value": 4.8478, "unit": "m³"}
